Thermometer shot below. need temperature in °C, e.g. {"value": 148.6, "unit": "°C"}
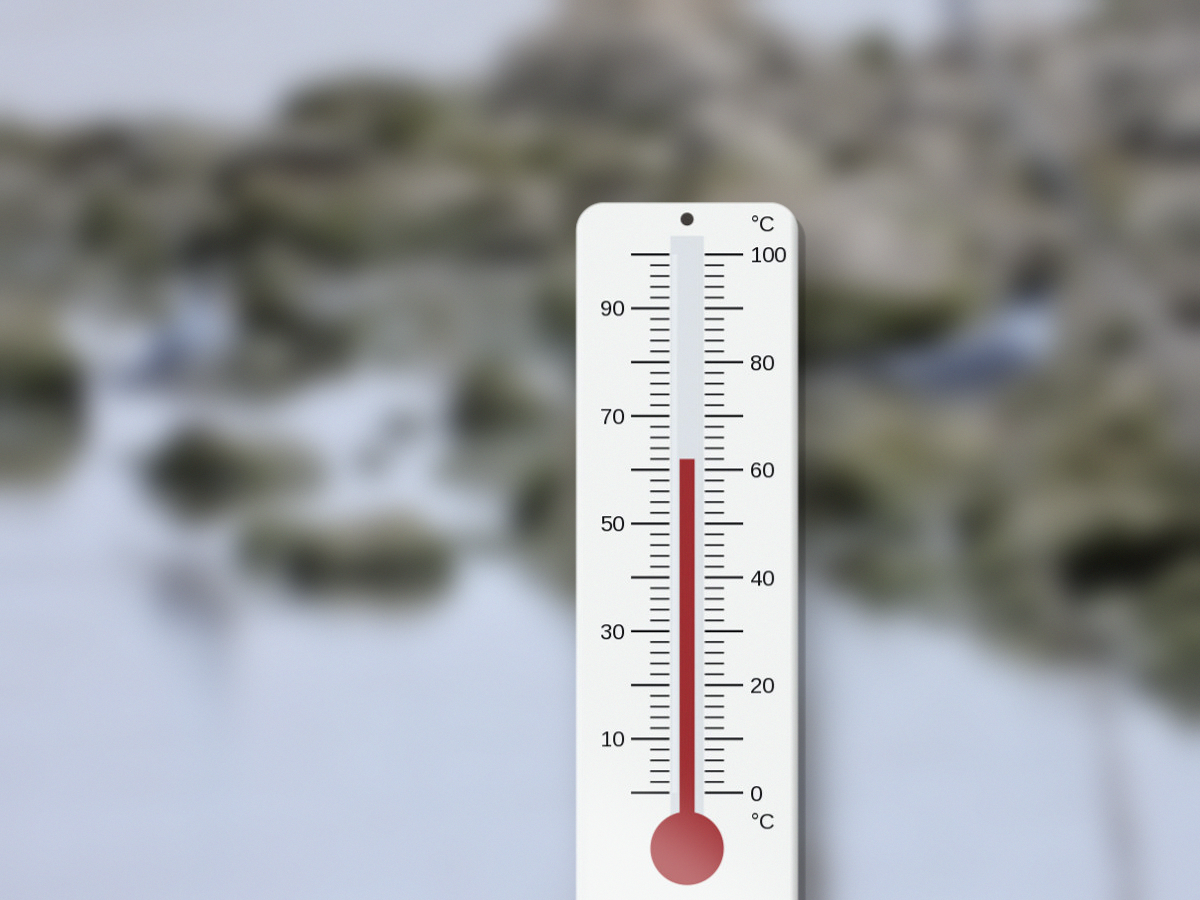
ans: {"value": 62, "unit": "°C"}
